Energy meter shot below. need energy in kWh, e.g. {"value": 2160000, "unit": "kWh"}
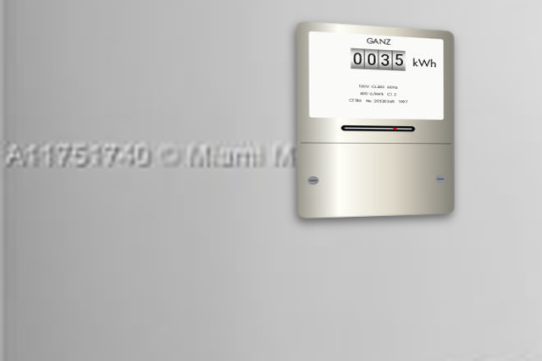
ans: {"value": 35, "unit": "kWh"}
